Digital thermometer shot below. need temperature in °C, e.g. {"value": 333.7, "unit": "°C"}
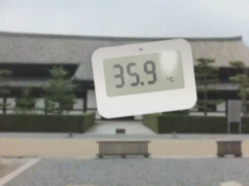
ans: {"value": 35.9, "unit": "°C"}
